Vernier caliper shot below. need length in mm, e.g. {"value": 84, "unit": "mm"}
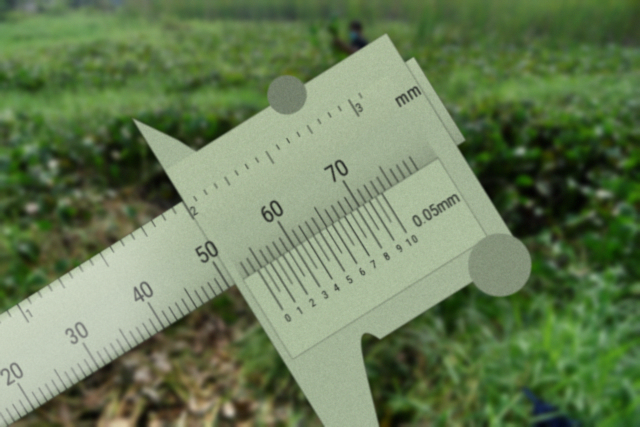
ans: {"value": 54.4, "unit": "mm"}
